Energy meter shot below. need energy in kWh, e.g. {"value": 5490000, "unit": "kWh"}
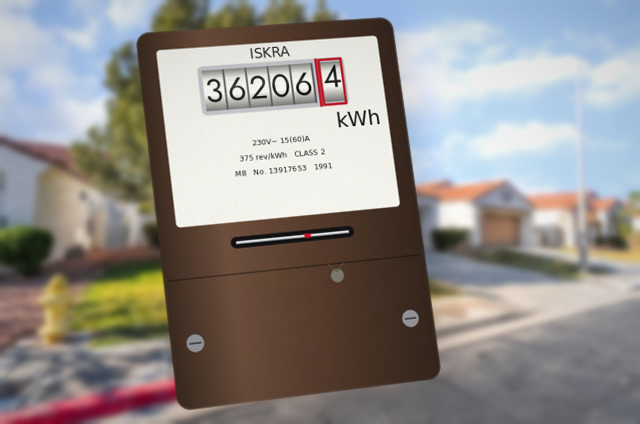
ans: {"value": 36206.4, "unit": "kWh"}
